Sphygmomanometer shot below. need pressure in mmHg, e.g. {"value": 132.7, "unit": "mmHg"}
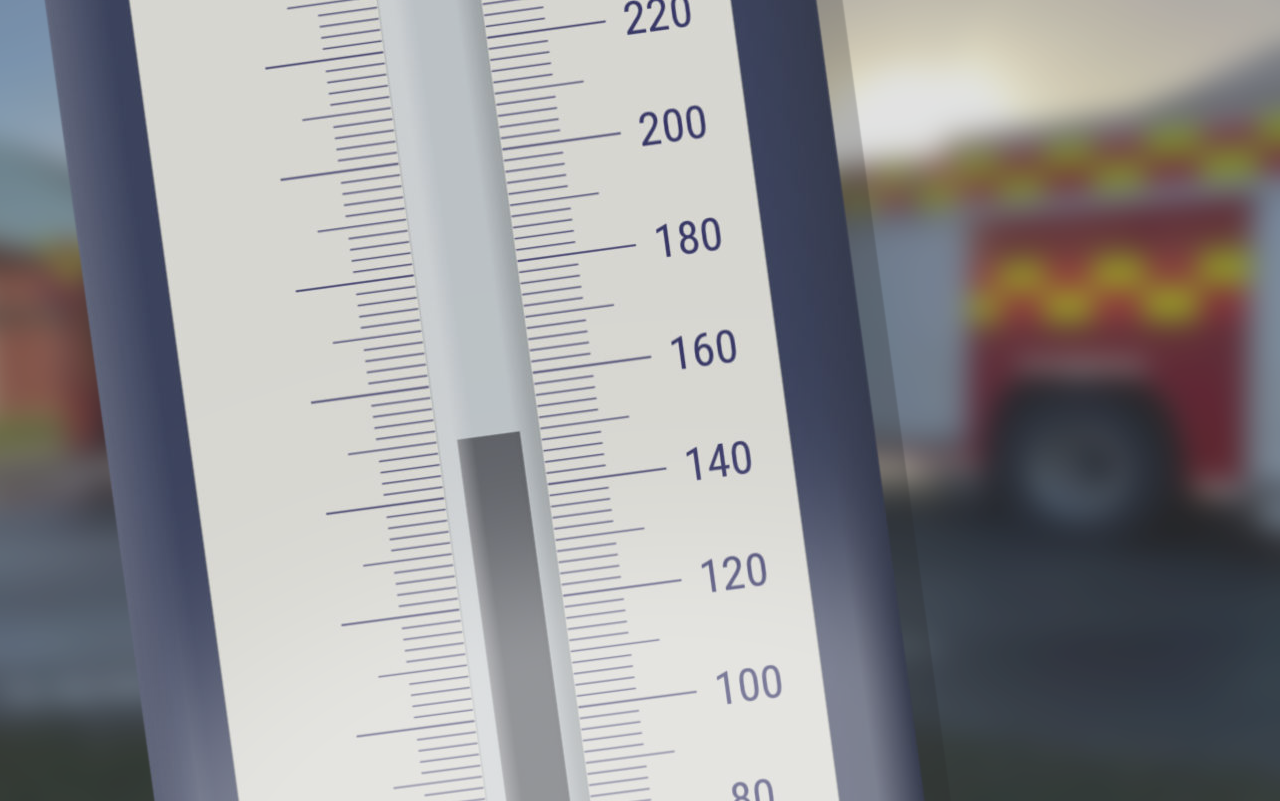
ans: {"value": 150, "unit": "mmHg"}
